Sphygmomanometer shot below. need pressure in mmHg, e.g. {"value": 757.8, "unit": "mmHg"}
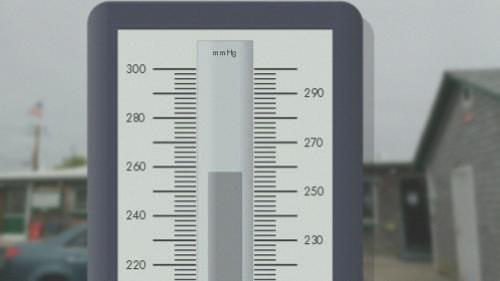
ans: {"value": 258, "unit": "mmHg"}
